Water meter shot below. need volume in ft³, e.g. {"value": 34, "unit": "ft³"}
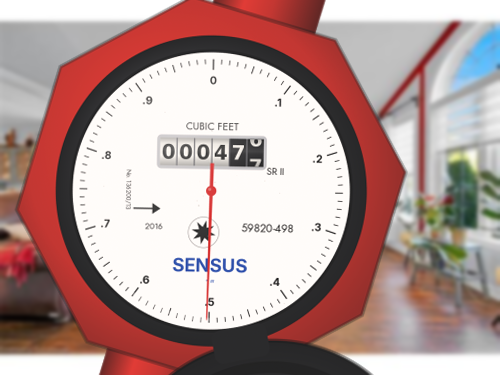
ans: {"value": 476.50, "unit": "ft³"}
